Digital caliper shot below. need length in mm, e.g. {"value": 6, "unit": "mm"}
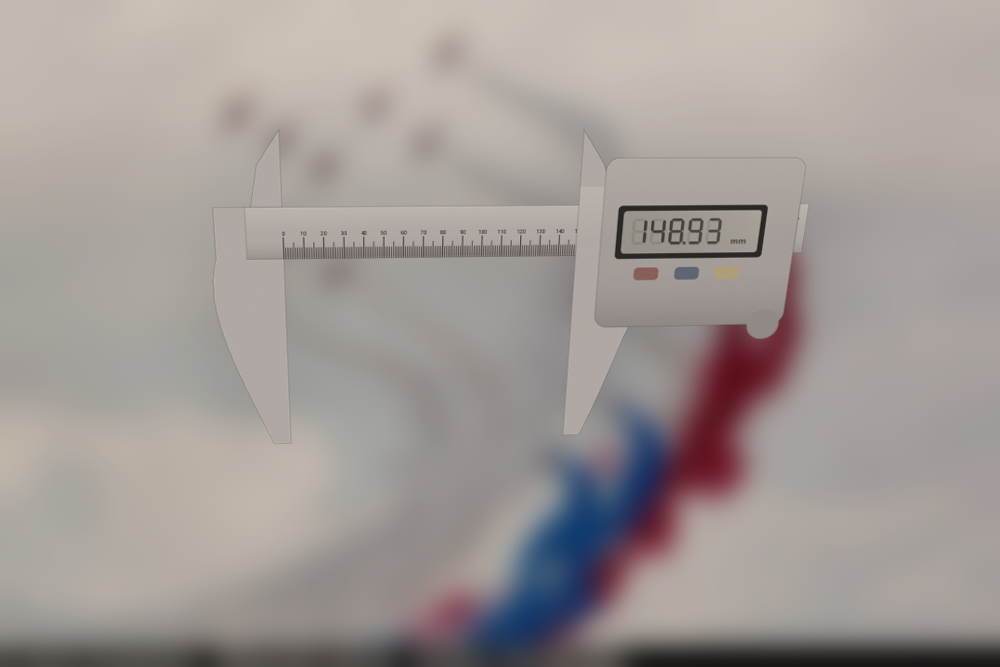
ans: {"value": 148.93, "unit": "mm"}
